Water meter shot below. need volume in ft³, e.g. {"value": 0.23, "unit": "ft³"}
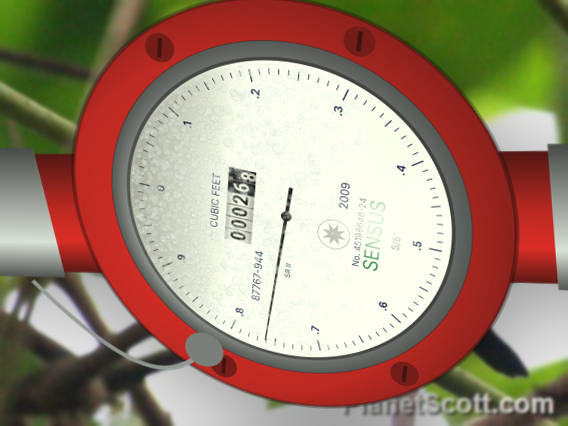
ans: {"value": 267.76, "unit": "ft³"}
